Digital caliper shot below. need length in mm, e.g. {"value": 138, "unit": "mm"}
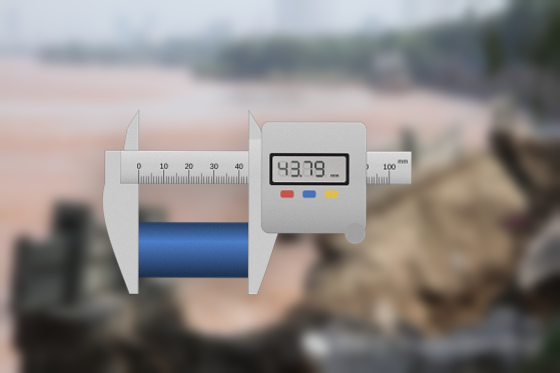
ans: {"value": 43.79, "unit": "mm"}
